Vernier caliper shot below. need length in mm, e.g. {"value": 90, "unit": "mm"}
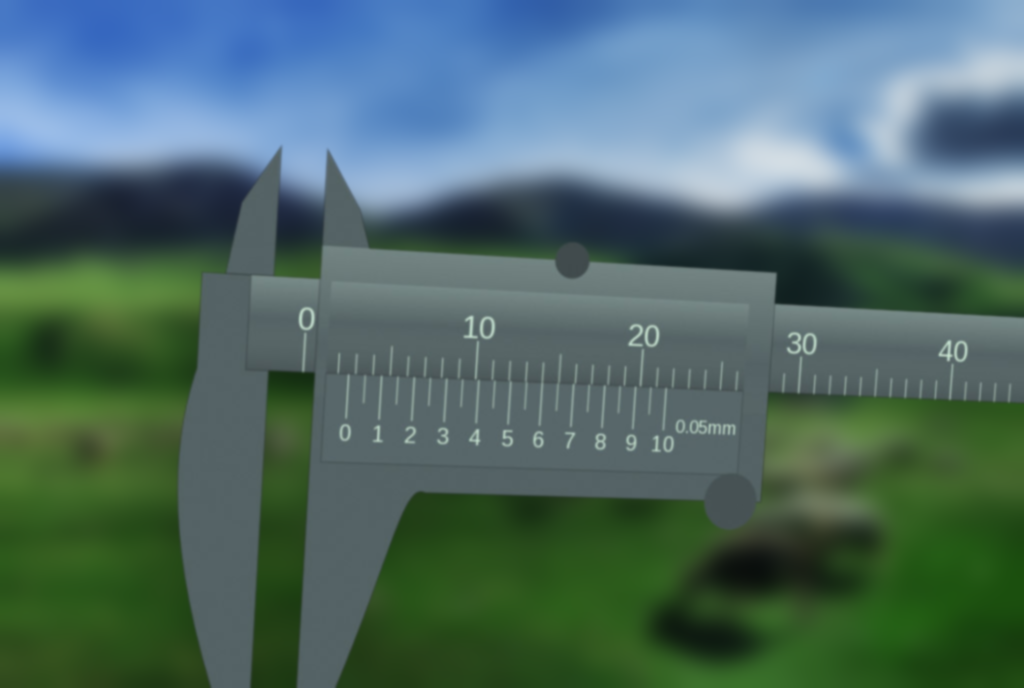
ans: {"value": 2.6, "unit": "mm"}
